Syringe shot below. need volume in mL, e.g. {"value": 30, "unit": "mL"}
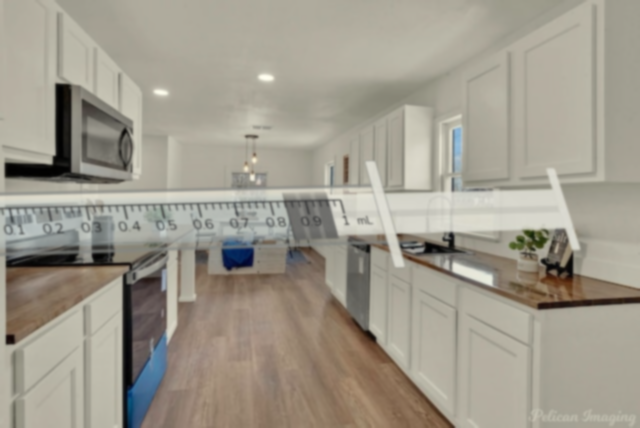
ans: {"value": 0.84, "unit": "mL"}
